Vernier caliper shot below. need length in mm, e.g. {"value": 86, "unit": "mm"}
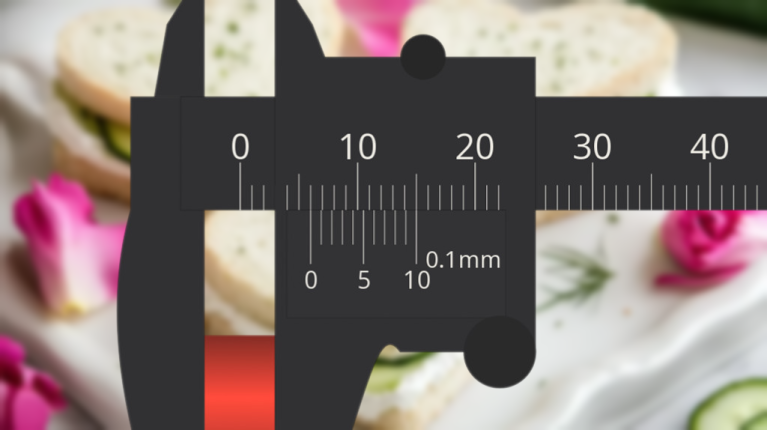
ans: {"value": 6.0, "unit": "mm"}
